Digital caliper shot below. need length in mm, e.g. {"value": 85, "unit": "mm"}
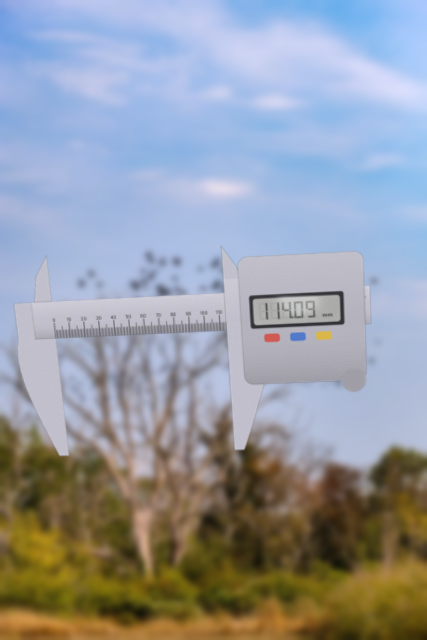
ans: {"value": 114.09, "unit": "mm"}
